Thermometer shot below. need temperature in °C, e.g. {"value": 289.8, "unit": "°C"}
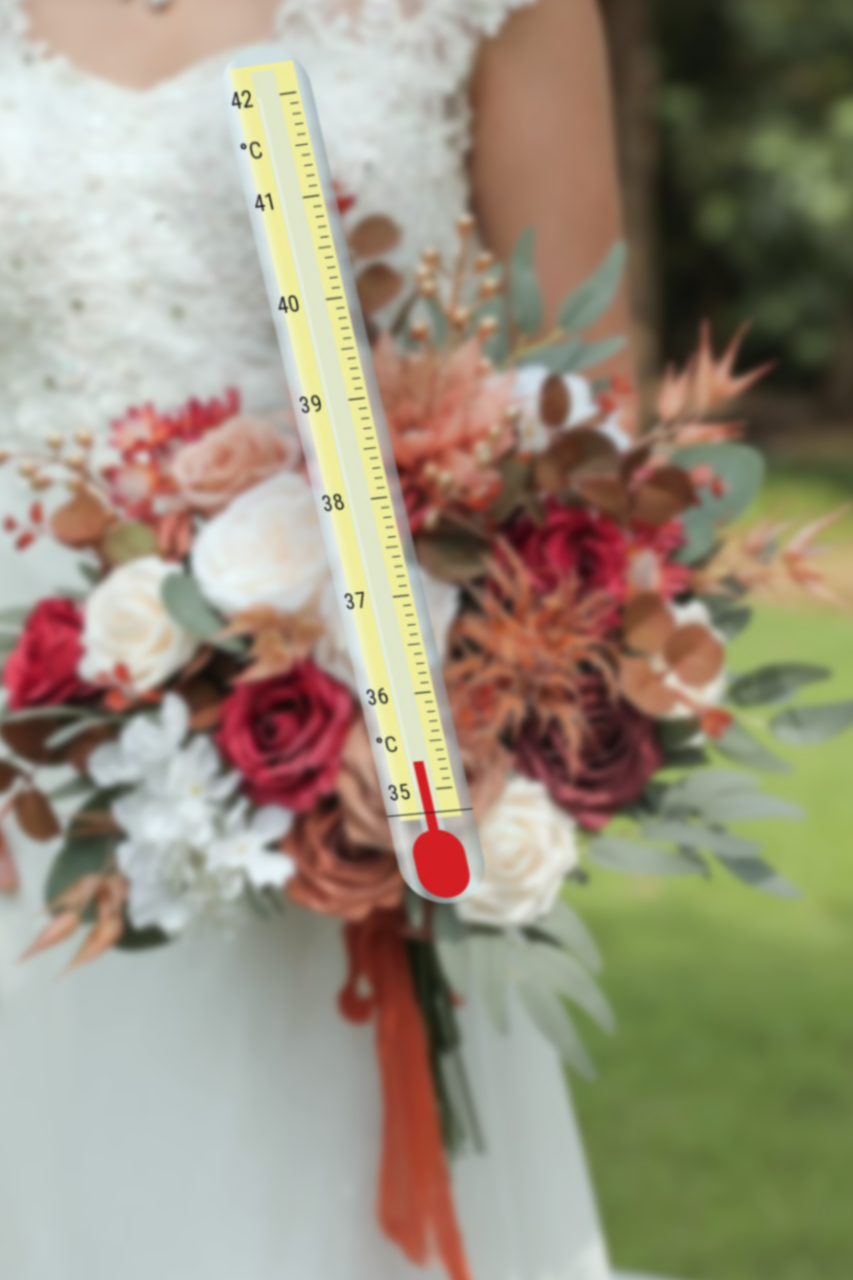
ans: {"value": 35.3, "unit": "°C"}
